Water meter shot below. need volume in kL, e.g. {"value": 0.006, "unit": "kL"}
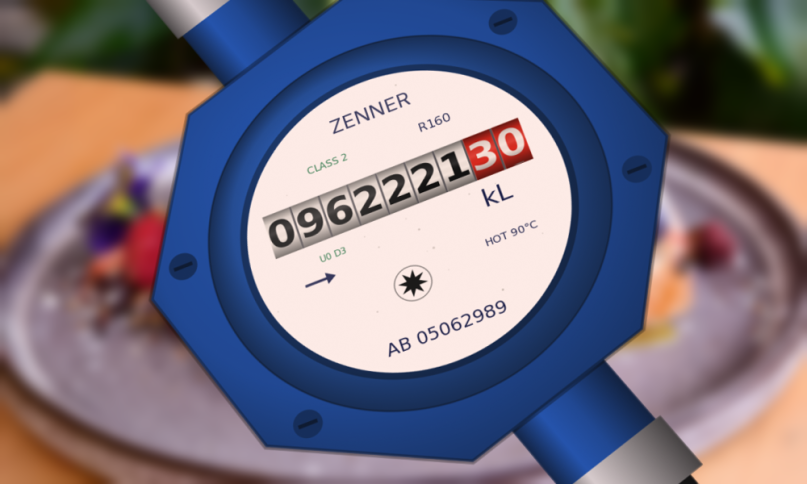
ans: {"value": 962221.30, "unit": "kL"}
